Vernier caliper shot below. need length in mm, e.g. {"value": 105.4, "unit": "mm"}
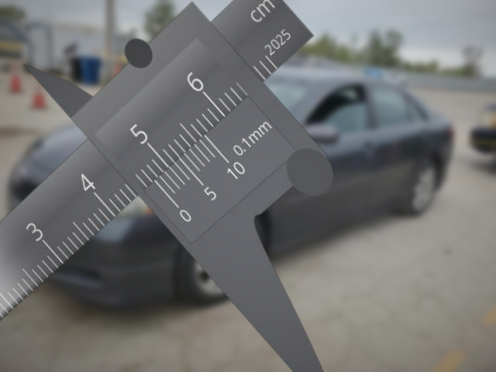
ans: {"value": 47.4, "unit": "mm"}
